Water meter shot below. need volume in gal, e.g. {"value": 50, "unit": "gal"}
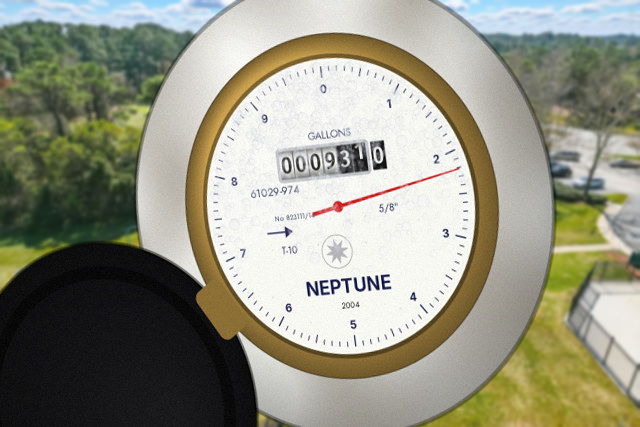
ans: {"value": 9312.2, "unit": "gal"}
